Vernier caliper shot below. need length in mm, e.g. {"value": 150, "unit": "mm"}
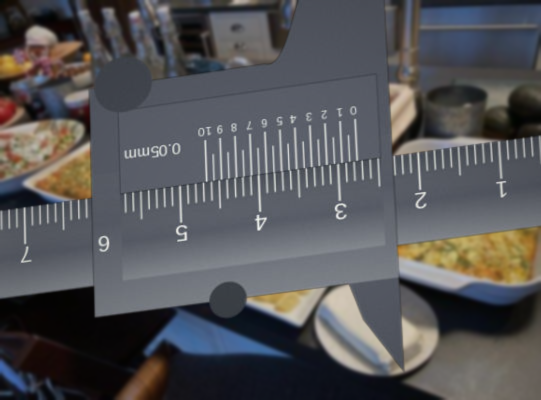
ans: {"value": 27.6, "unit": "mm"}
